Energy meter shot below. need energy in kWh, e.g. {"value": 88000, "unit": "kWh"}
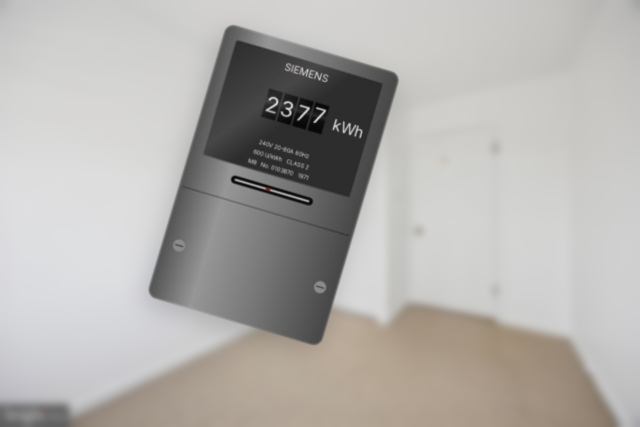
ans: {"value": 2377, "unit": "kWh"}
